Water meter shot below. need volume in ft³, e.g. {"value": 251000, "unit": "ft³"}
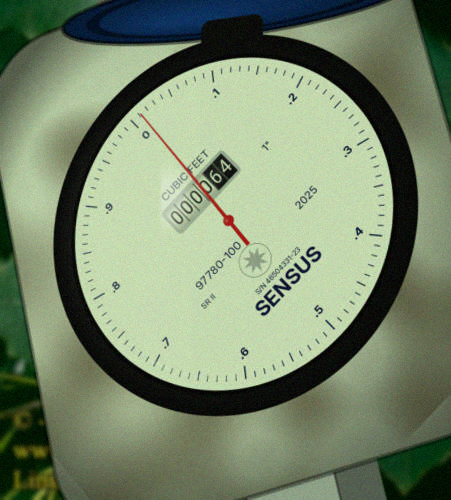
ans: {"value": 64.01, "unit": "ft³"}
